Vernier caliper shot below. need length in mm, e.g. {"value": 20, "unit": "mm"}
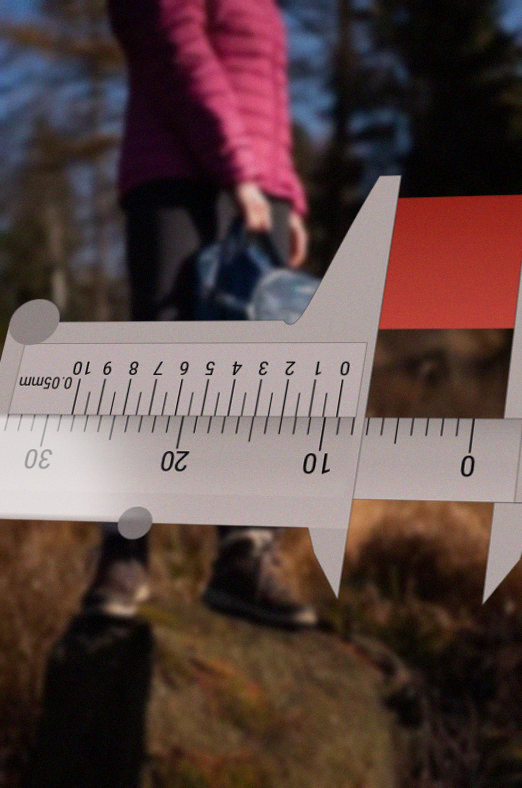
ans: {"value": 9.2, "unit": "mm"}
